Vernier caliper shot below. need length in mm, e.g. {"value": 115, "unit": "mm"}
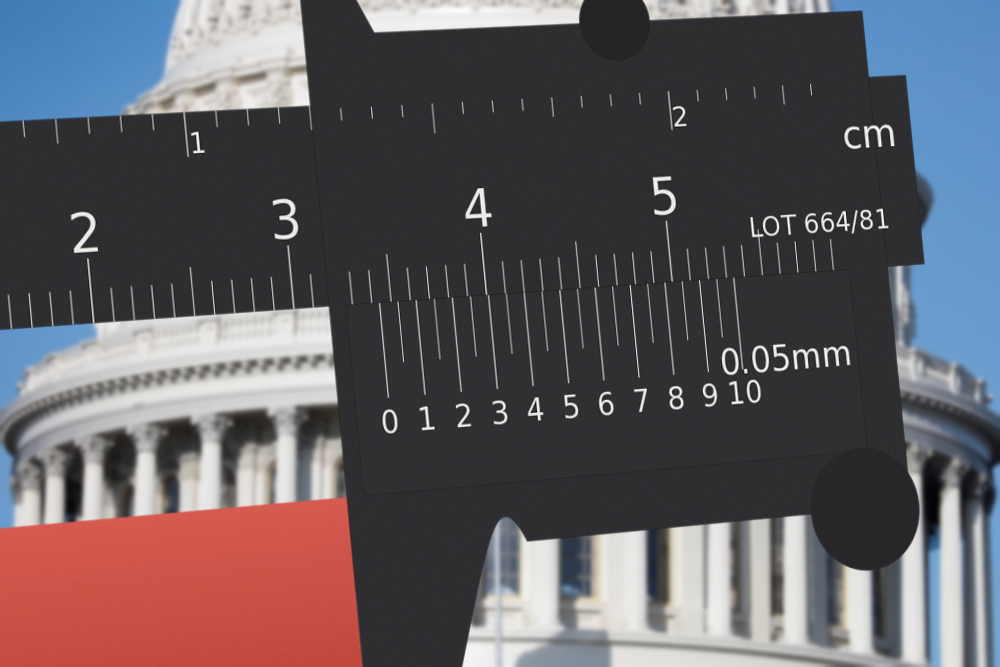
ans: {"value": 34.4, "unit": "mm"}
